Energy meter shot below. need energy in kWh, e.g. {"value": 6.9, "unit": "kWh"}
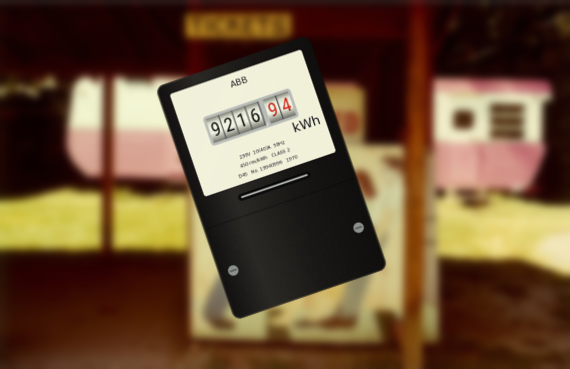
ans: {"value": 9216.94, "unit": "kWh"}
